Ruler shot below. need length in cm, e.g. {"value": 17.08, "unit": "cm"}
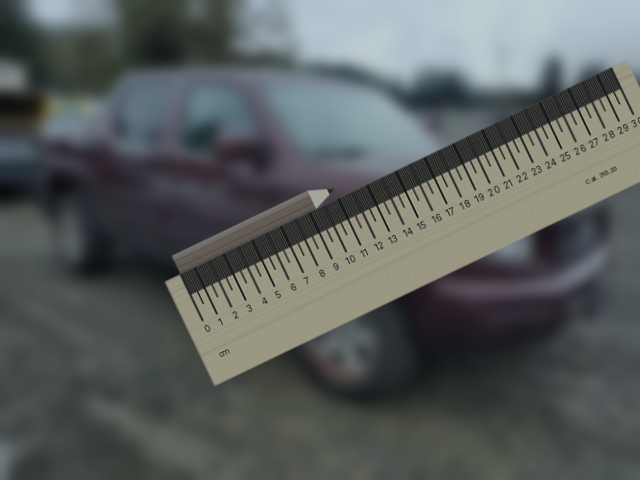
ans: {"value": 11, "unit": "cm"}
